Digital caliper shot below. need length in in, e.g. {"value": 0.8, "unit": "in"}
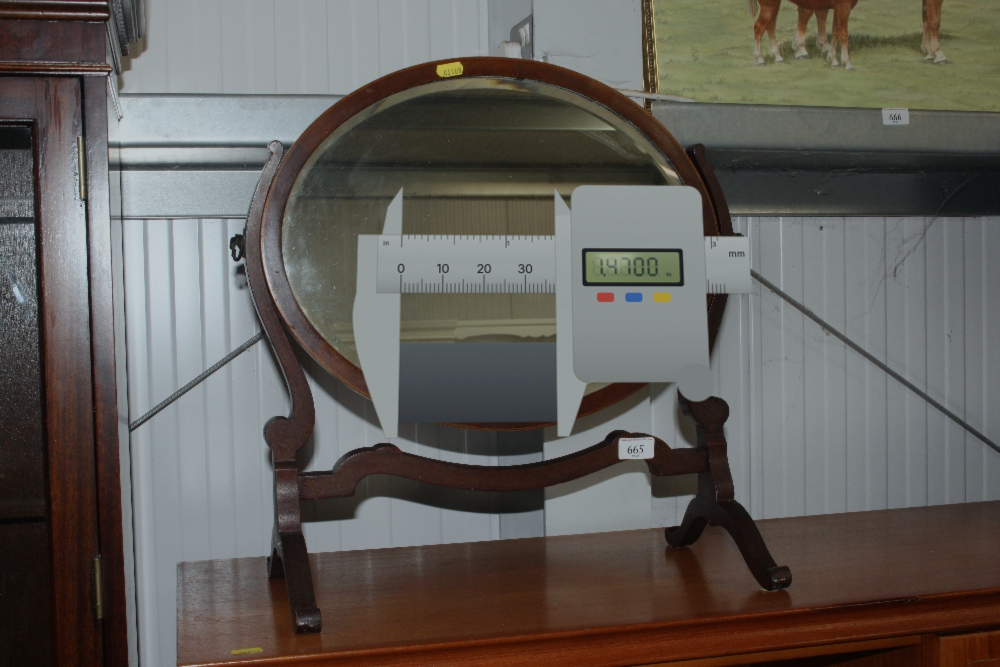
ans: {"value": 1.4700, "unit": "in"}
